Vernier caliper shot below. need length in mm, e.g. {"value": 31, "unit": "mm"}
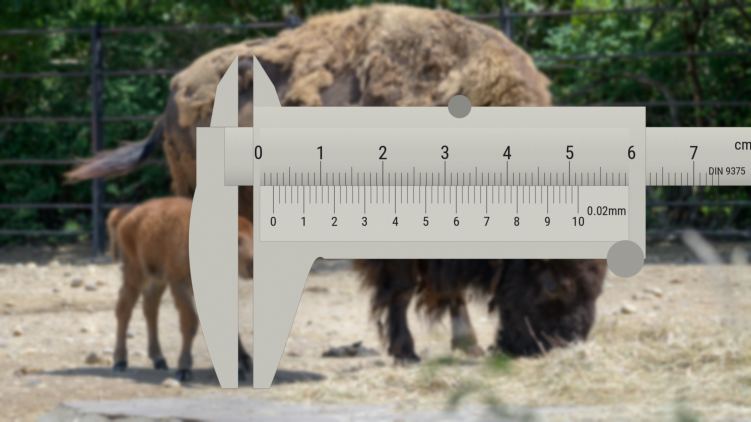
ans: {"value": 2.4, "unit": "mm"}
